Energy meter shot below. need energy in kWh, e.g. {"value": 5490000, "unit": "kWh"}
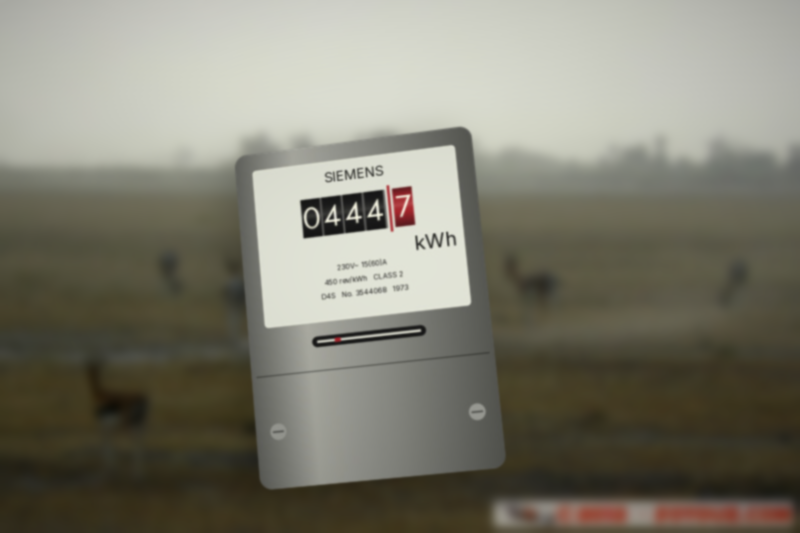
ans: {"value": 444.7, "unit": "kWh"}
